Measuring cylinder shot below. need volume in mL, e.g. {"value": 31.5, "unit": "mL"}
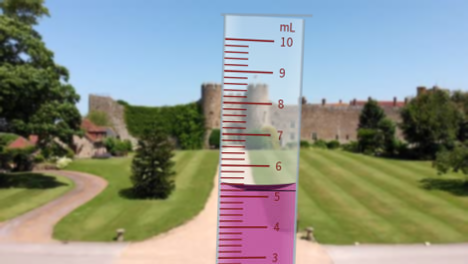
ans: {"value": 5.2, "unit": "mL"}
